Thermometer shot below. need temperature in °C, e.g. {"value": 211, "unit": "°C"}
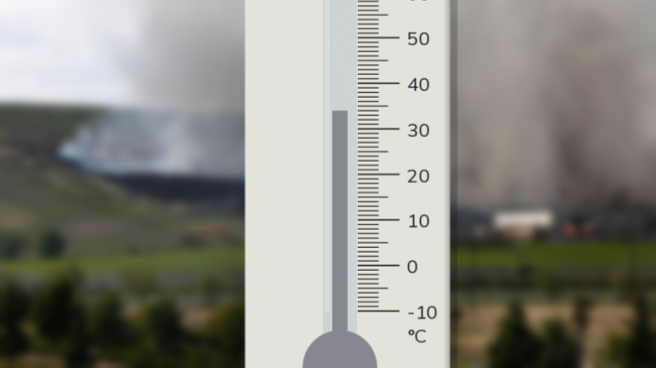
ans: {"value": 34, "unit": "°C"}
